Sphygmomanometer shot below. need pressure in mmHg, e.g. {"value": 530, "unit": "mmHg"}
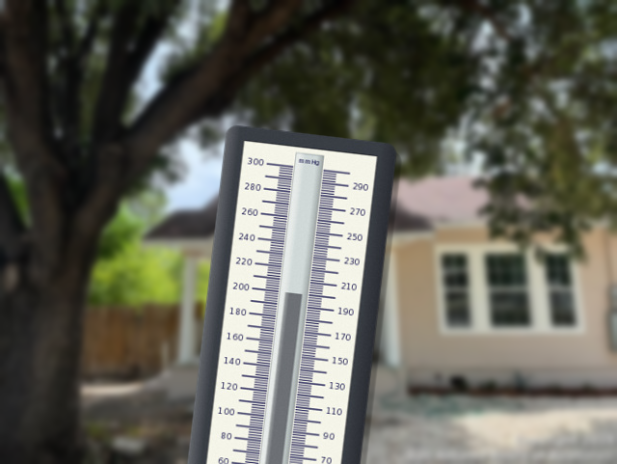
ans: {"value": 200, "unit": "mmHg"}
